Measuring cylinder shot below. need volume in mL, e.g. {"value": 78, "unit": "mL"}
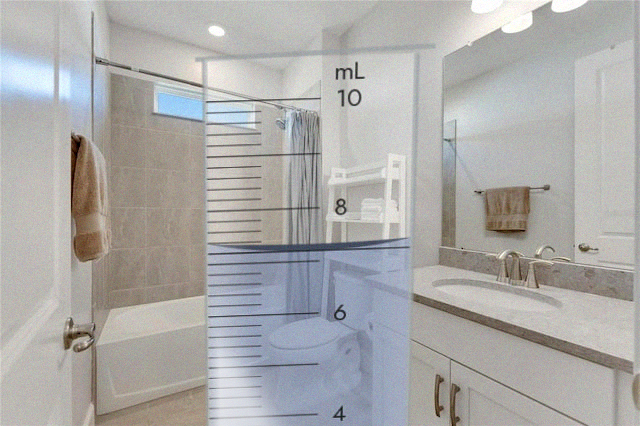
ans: {"value": 7.2, "unit": "mL"}
